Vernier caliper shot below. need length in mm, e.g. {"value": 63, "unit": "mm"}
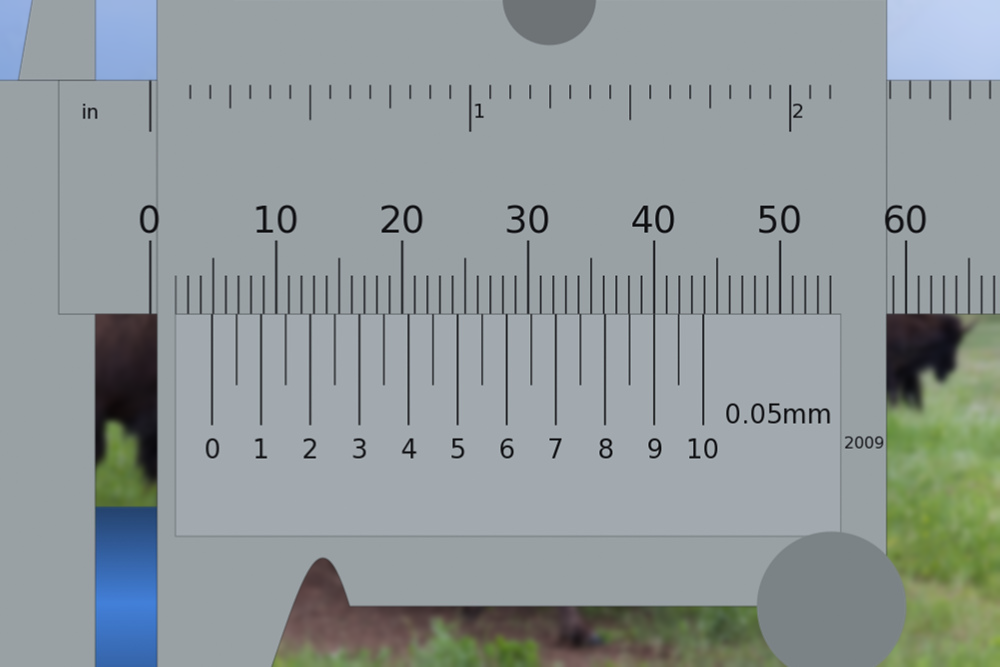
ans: {"value": 4.9, "unit": "mm"}
